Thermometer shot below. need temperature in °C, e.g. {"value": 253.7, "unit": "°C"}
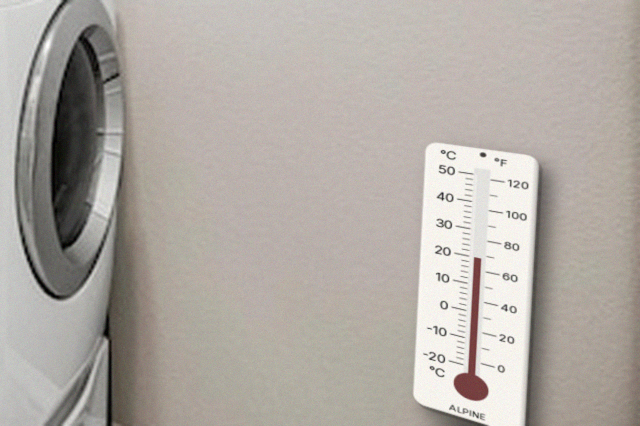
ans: {"value": 20, "unit": "°C"}
